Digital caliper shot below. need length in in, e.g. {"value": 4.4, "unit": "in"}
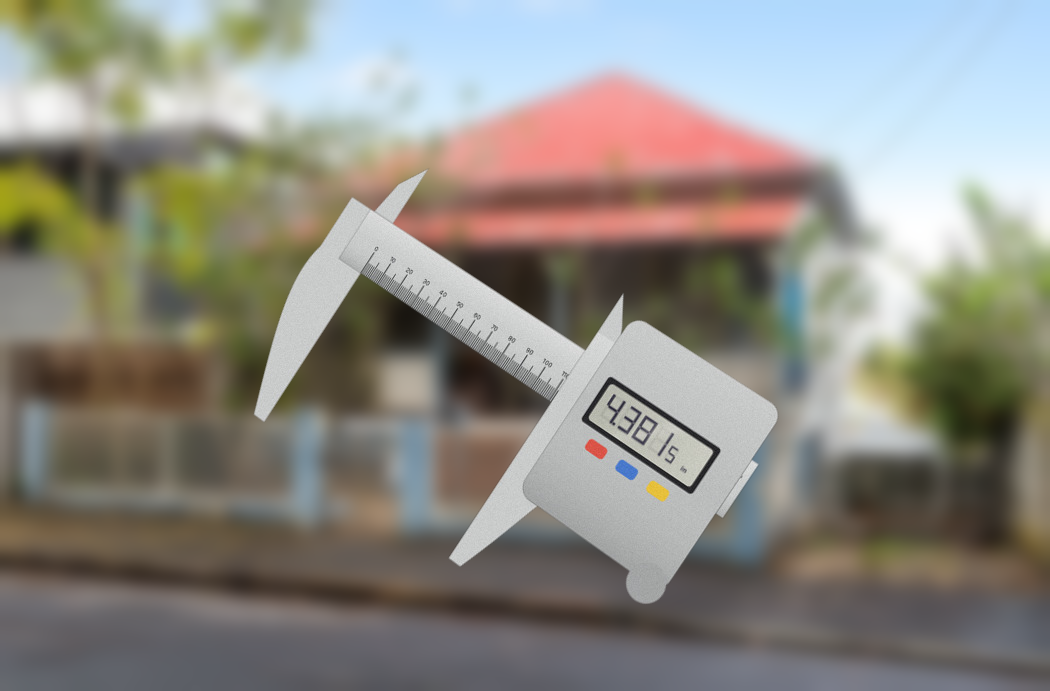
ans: {"value": 4.3815, "unit": "in"}
